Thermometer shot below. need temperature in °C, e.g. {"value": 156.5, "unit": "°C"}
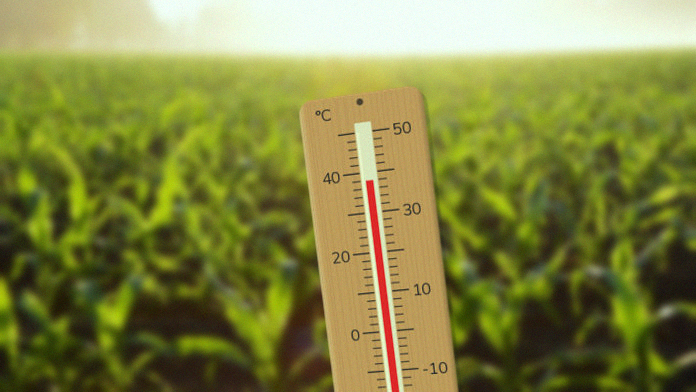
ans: {"value": 38, "unit": "°C"}
